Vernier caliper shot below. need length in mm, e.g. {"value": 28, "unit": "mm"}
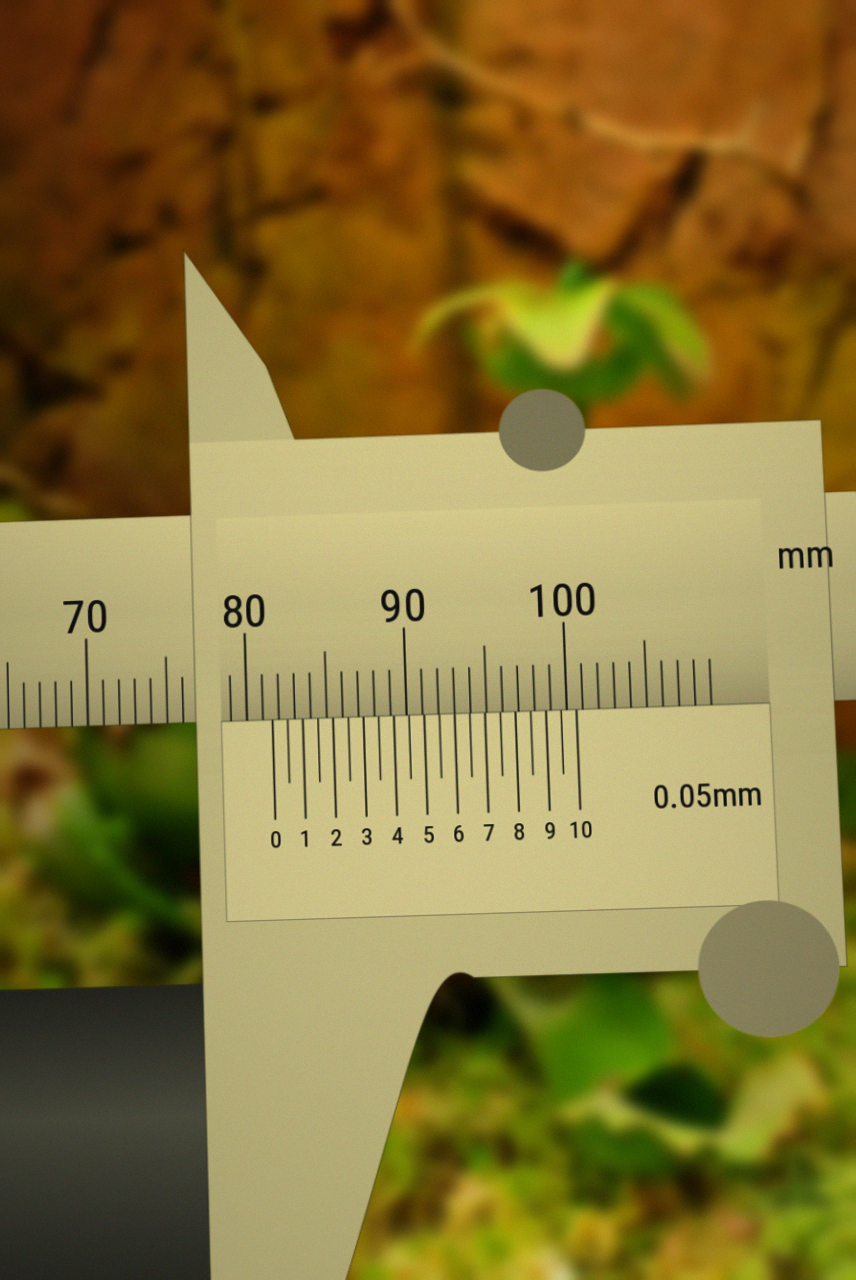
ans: {"value": 81.6, "unit": "mm"}
